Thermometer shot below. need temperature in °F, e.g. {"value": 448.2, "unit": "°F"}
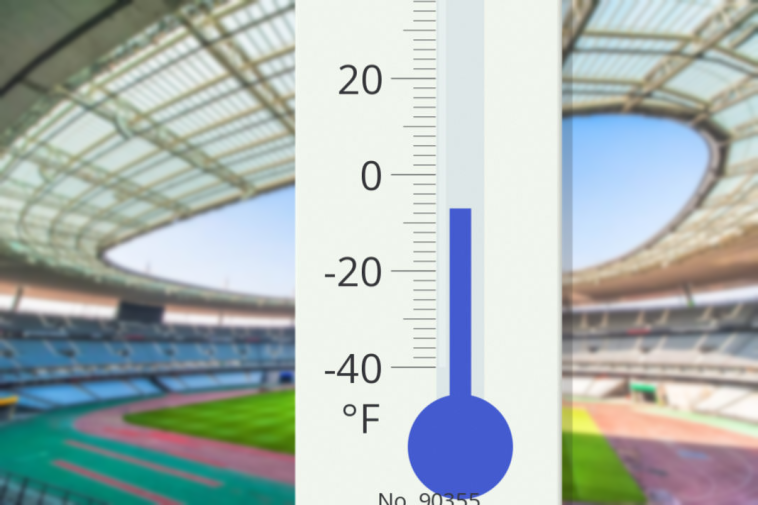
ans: {"value": -7, "unit": "°F"}
